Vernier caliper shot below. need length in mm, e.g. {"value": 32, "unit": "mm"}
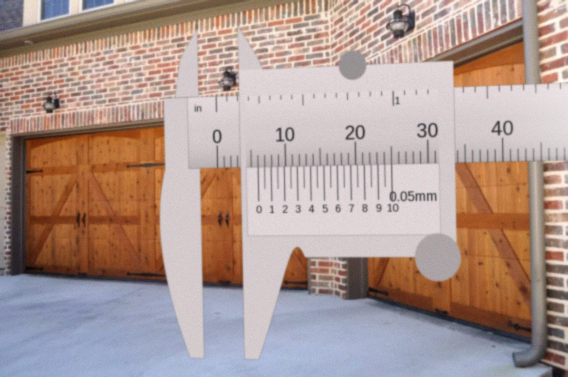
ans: {"value": 6.0, "unit": "mm"}
